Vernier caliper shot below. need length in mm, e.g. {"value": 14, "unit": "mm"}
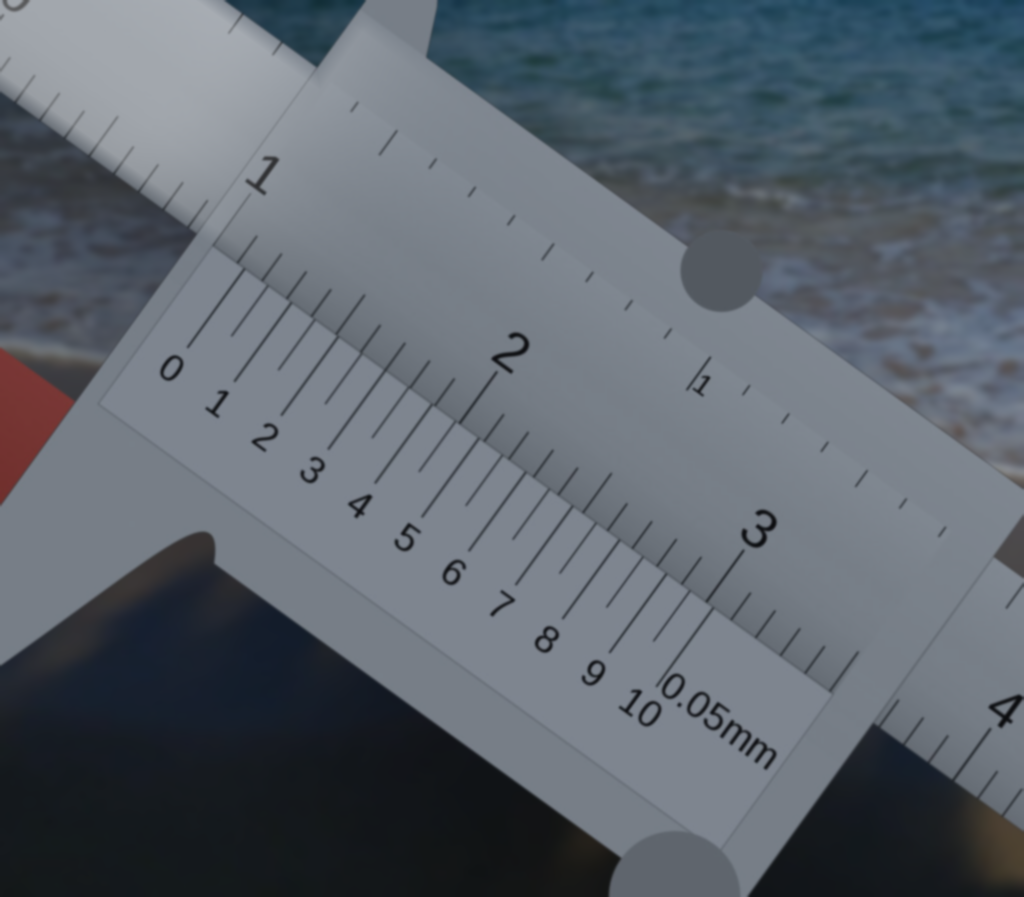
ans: {"value": 11.3, "unit": "mm"}
